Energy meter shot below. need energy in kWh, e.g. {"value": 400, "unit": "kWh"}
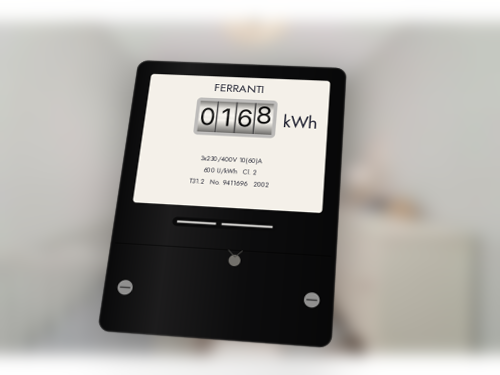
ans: {"value": 168, "unit": "kWh"}
